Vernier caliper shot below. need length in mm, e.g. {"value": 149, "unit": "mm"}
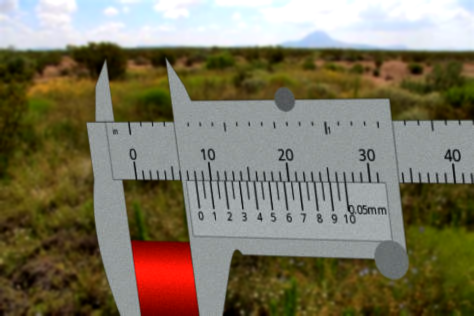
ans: {"value": 8.0, "unit": "mm"}
